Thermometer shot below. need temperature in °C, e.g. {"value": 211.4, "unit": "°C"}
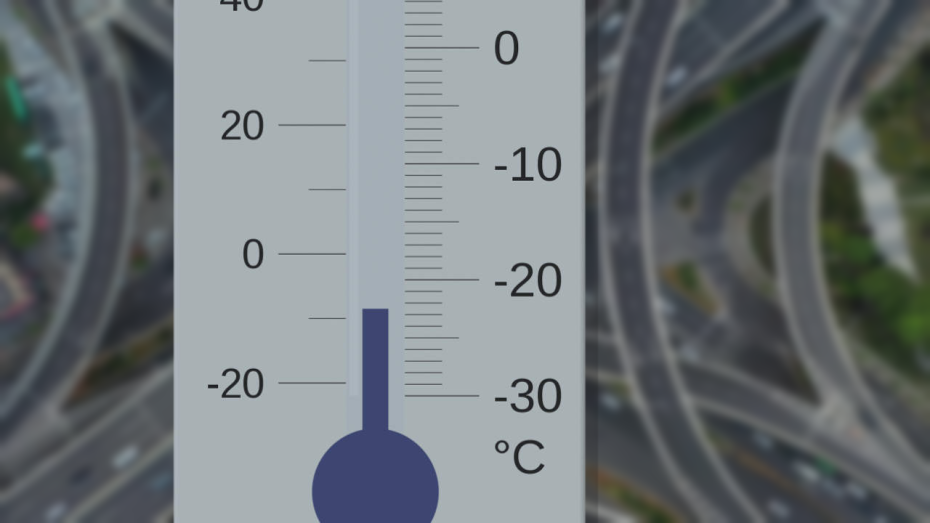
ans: {"value": -22.5, "unit": "°C"}
